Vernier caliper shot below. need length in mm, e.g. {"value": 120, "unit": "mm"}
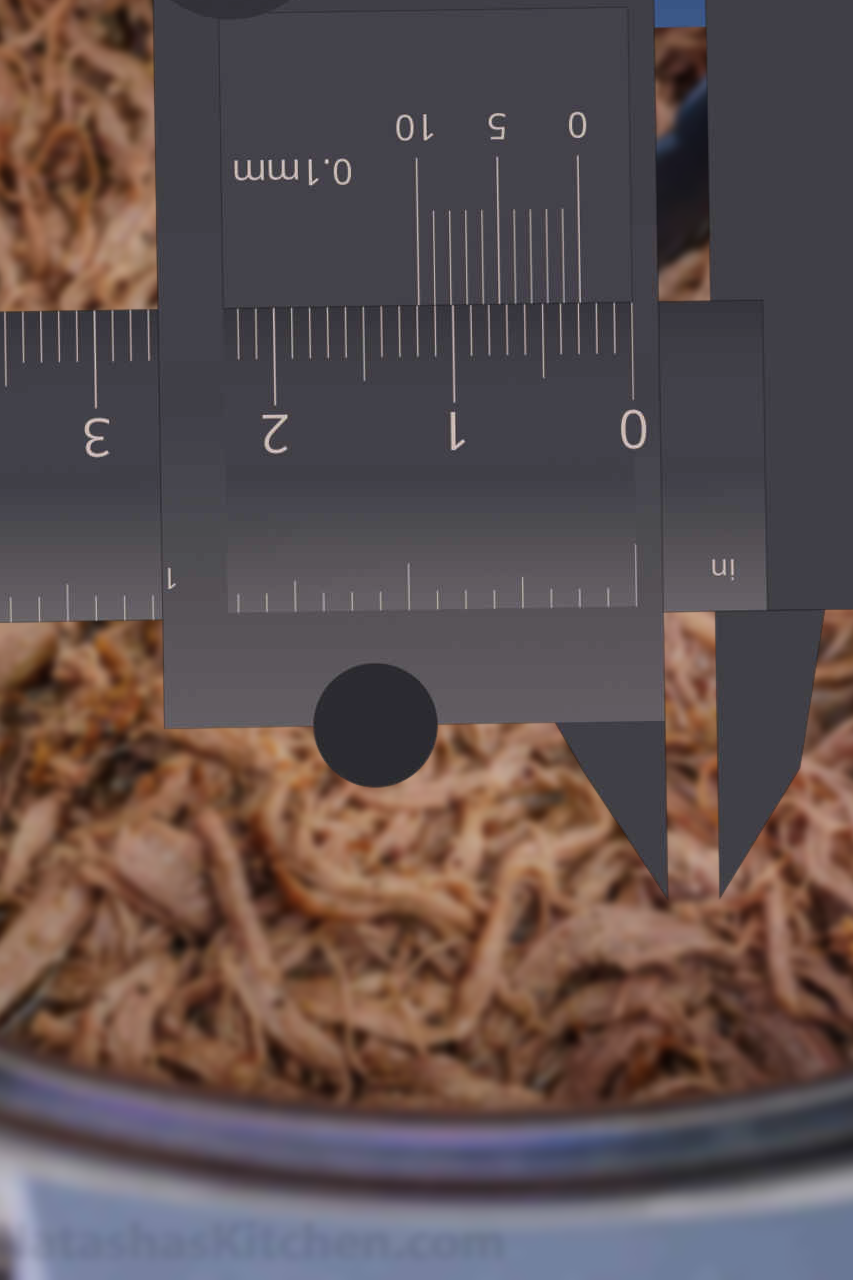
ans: {"value": 2.9, "unit": "mm"}
